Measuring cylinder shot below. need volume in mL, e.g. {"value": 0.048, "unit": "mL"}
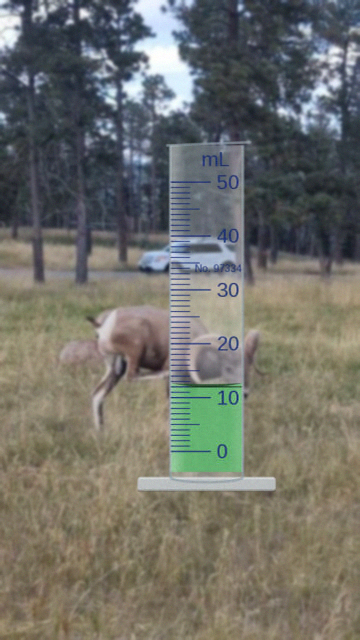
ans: {"value": 12, "unit": "mL"}
